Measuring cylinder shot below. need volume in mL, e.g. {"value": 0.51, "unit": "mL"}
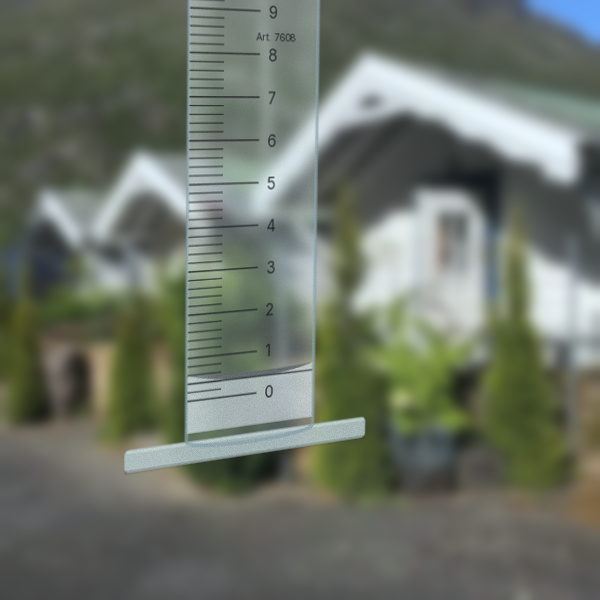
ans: {"value": 0.4, "unit": "mL"}
